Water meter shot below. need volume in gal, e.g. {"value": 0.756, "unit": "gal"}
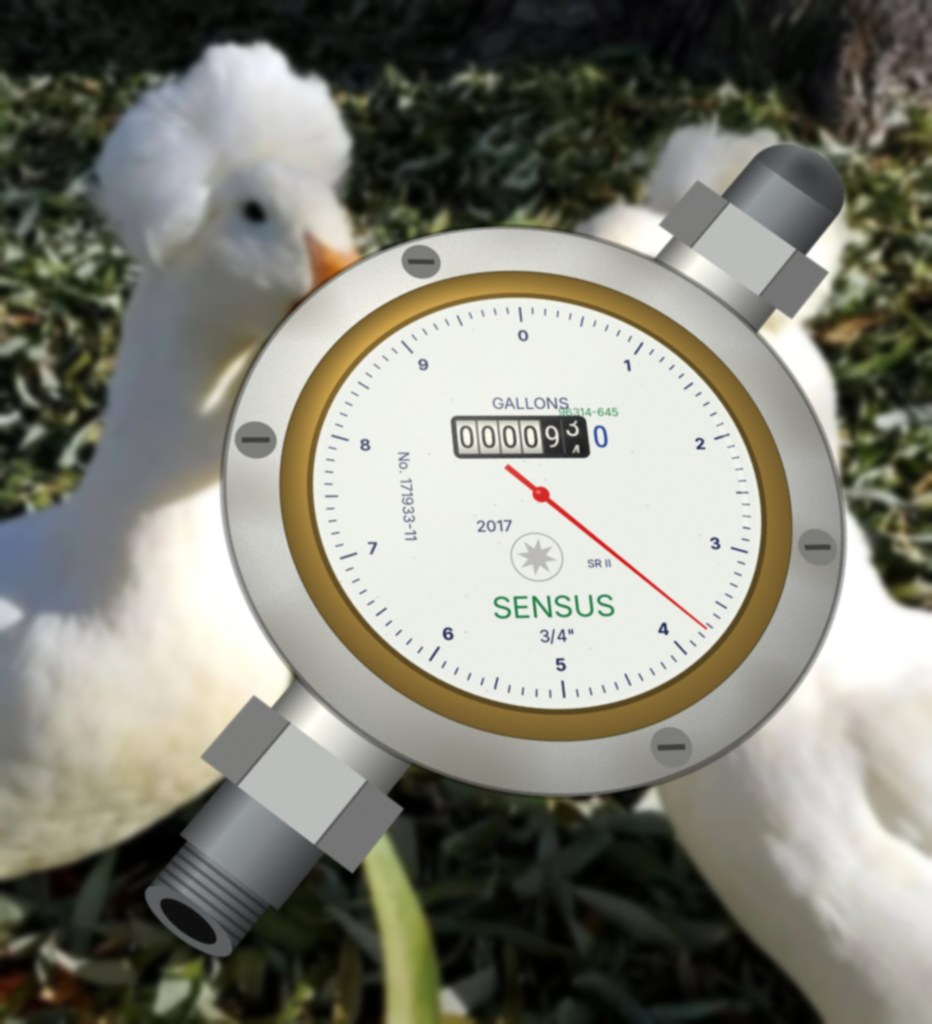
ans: {"value": 933.7, "unit": "gal"}
